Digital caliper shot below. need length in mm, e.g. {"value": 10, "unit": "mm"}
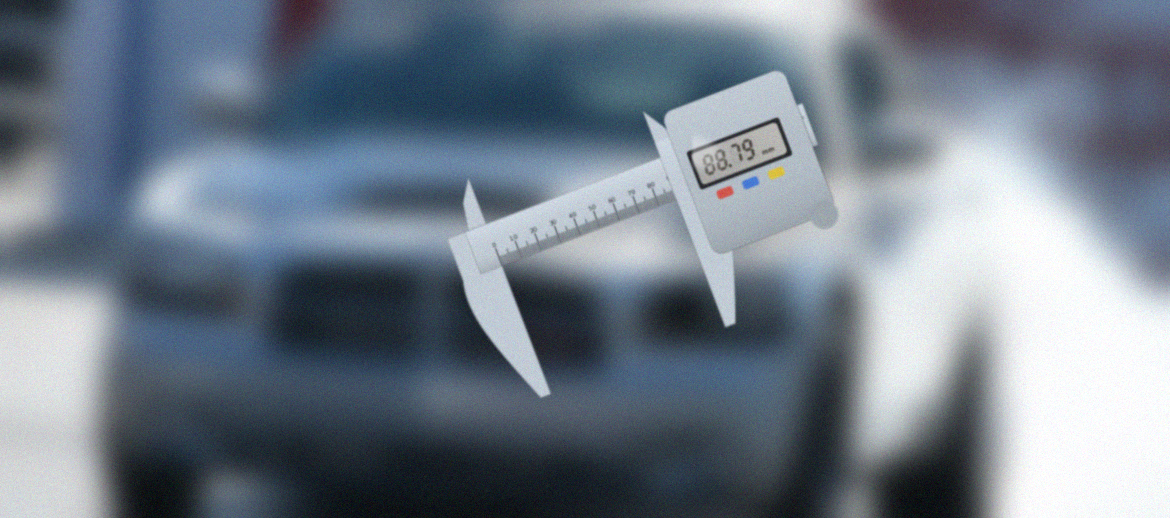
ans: {"value": 88.79, "unit": "mm"}
